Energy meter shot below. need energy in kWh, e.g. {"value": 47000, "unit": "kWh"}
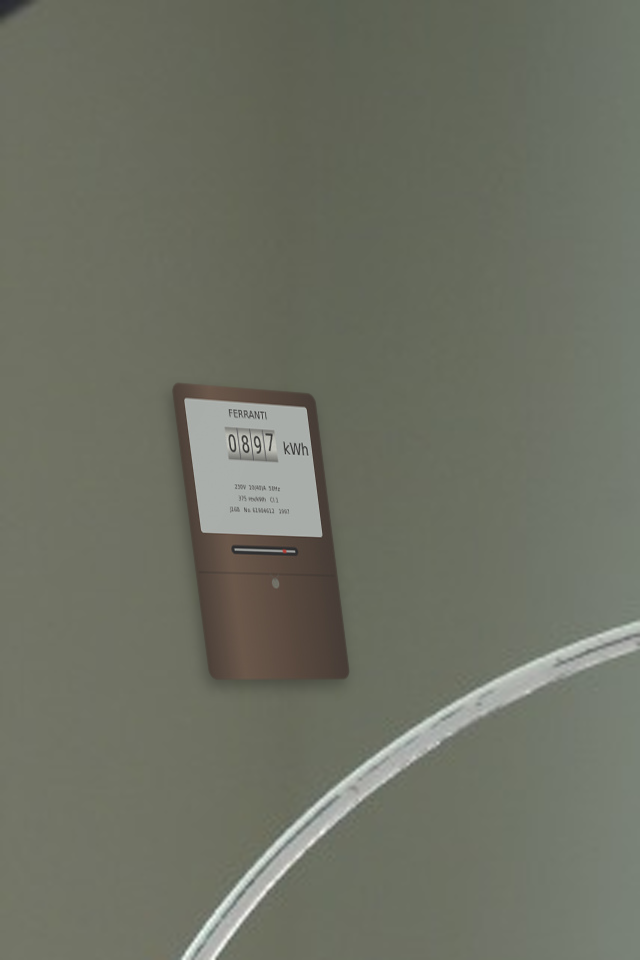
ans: {"value": 897, "unit": "kWh"}
